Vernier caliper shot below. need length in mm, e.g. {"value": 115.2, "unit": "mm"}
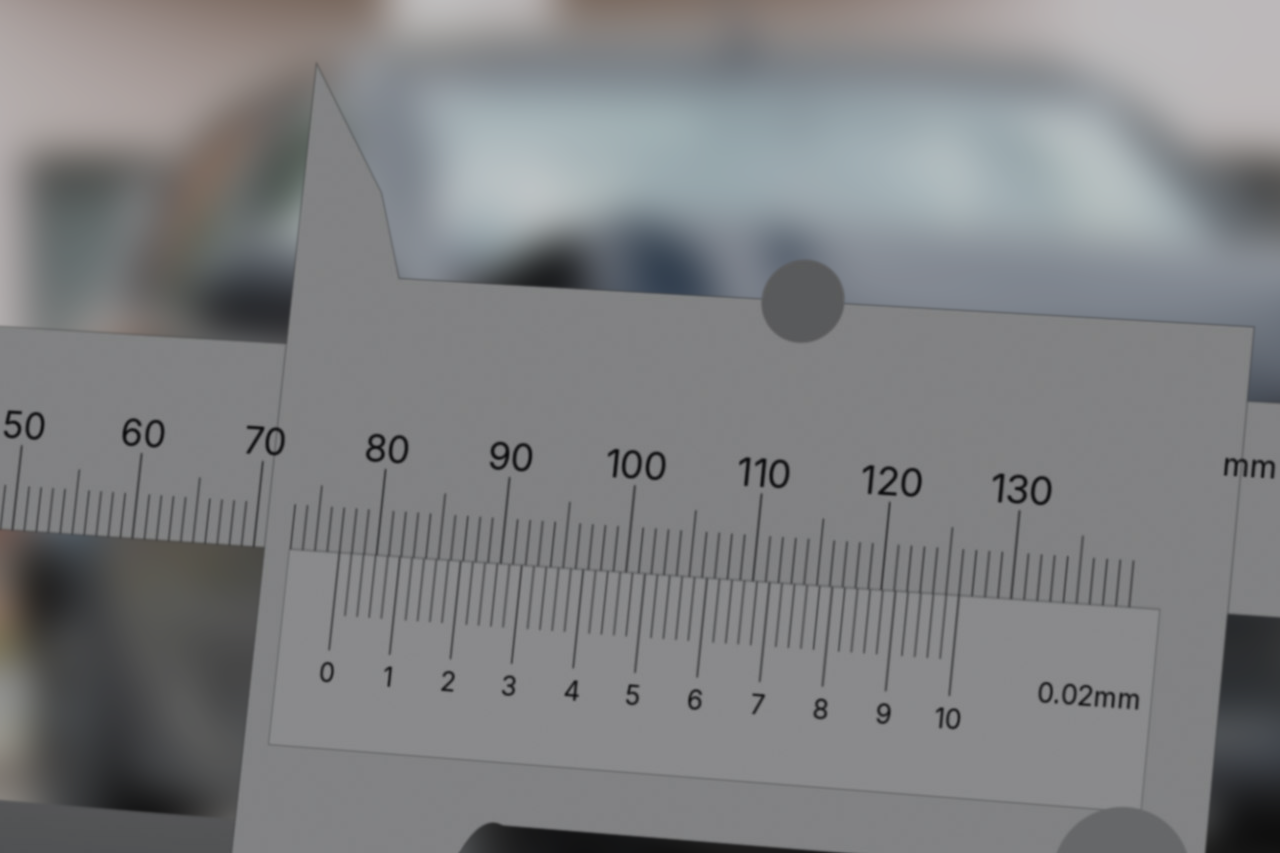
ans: {"value": 77.0, "unit": "mm"}
